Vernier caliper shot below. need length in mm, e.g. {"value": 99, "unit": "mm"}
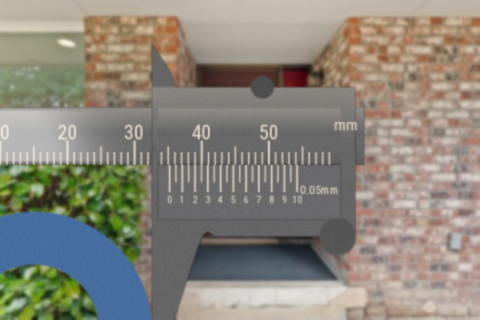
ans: {"value": 35.2, "unit": "mm"}
